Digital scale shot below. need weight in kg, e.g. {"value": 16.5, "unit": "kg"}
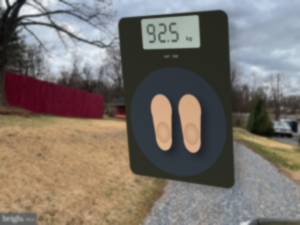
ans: {"value": 92.5, "unit": "kg"}
